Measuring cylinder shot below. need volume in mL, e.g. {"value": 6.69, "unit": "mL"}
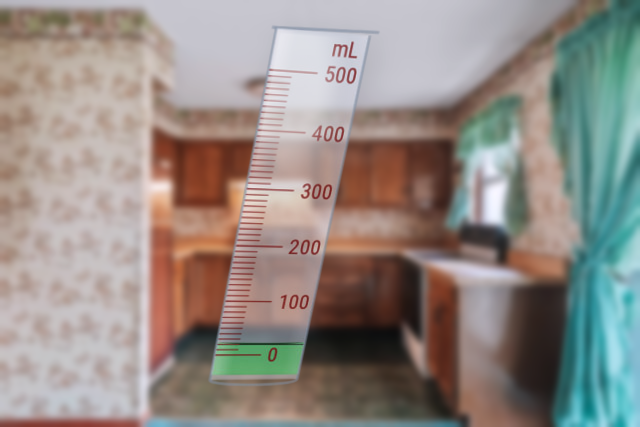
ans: {"value": 20, "unit": "mL"}
